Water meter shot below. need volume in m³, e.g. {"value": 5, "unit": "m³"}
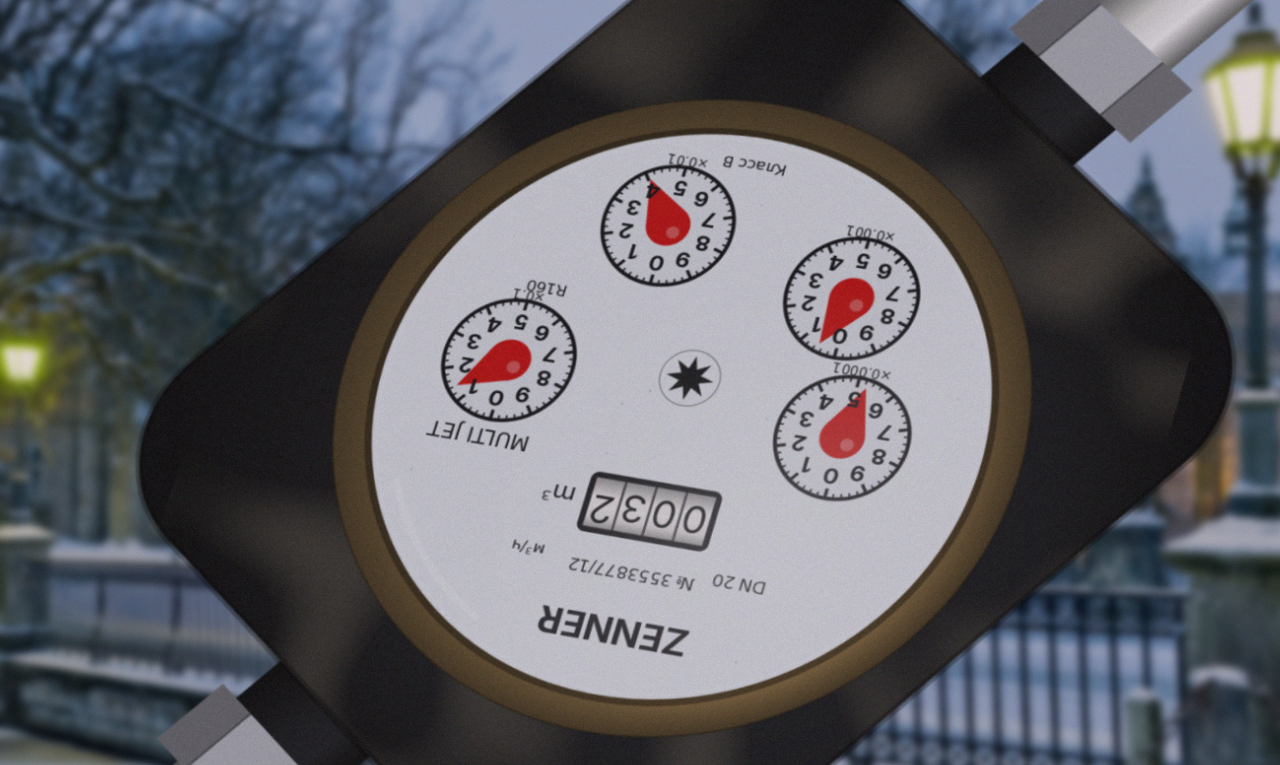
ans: {"value": 32.1405, "unit": "m³"}
